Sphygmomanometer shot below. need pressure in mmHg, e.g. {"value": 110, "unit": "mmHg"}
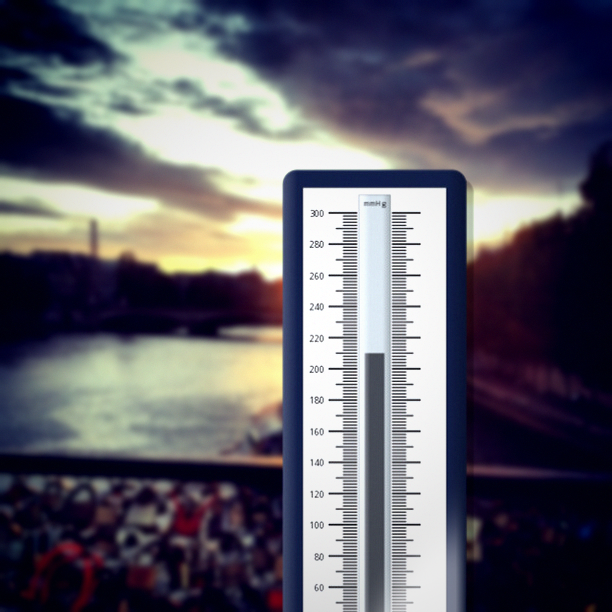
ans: {"value": 210, "unit": "mmHg"}
